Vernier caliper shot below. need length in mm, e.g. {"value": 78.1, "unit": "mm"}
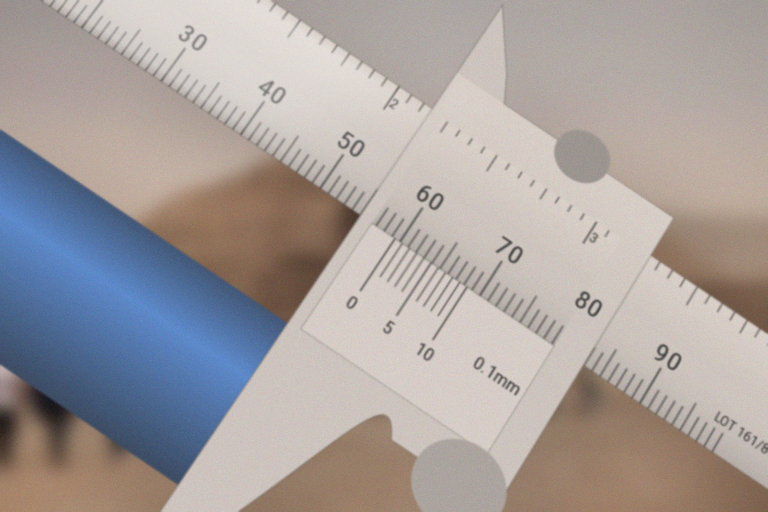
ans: {"value": 59.4, "unit": "mm"}
